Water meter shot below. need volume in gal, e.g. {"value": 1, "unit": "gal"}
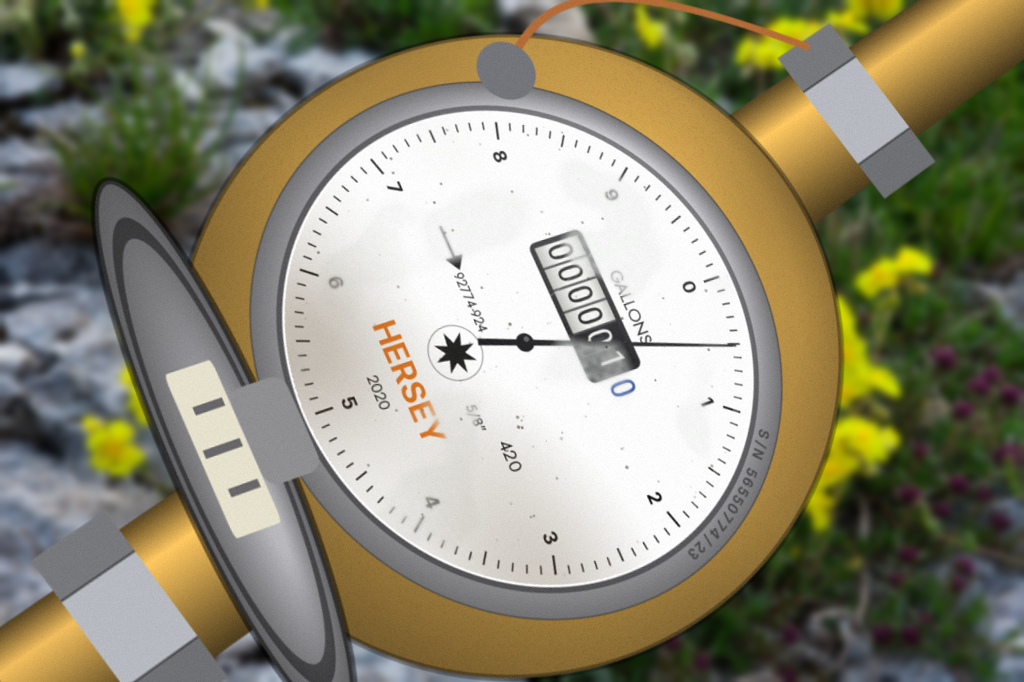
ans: {"value": 10.5, "unit": "gal"}
